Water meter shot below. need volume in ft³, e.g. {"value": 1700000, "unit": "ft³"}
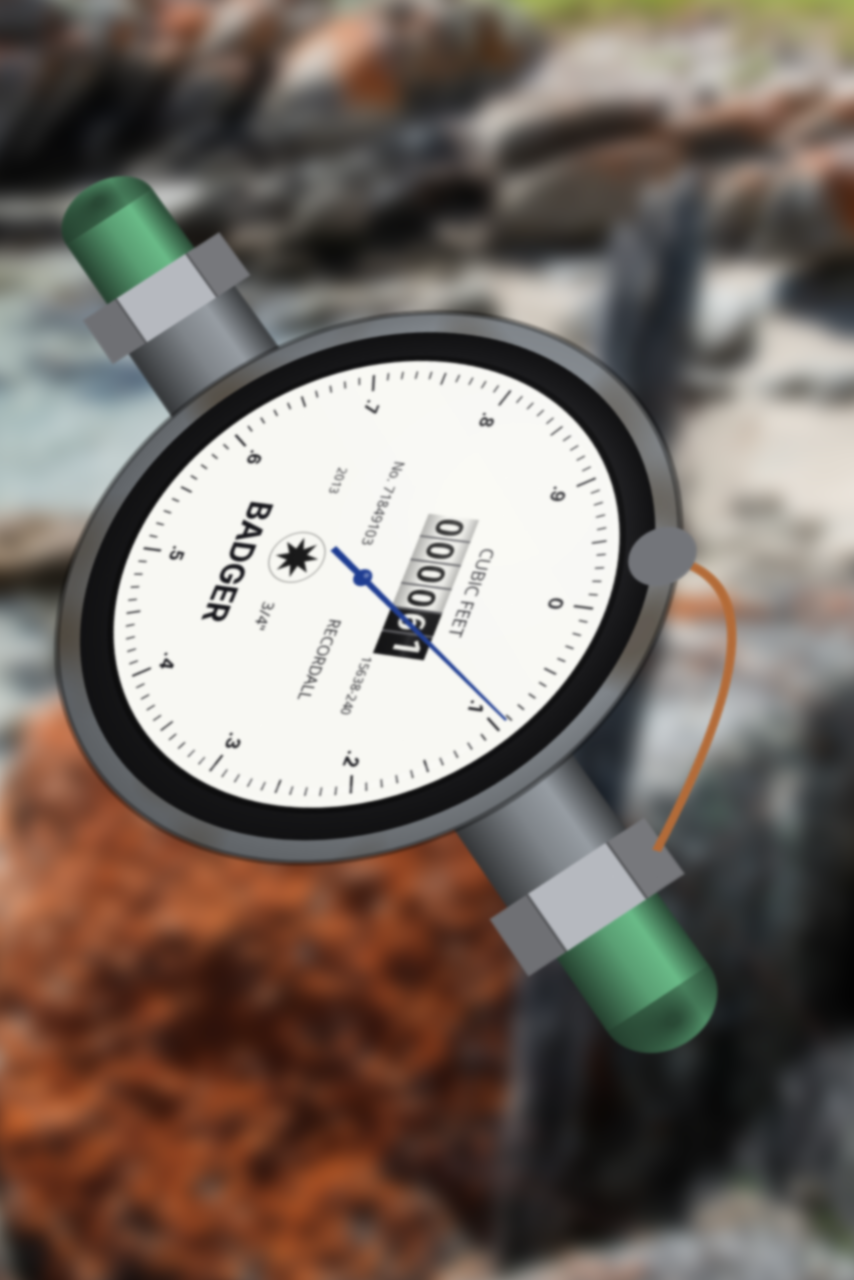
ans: {"value": 61.09, "unit": "ft³"}
